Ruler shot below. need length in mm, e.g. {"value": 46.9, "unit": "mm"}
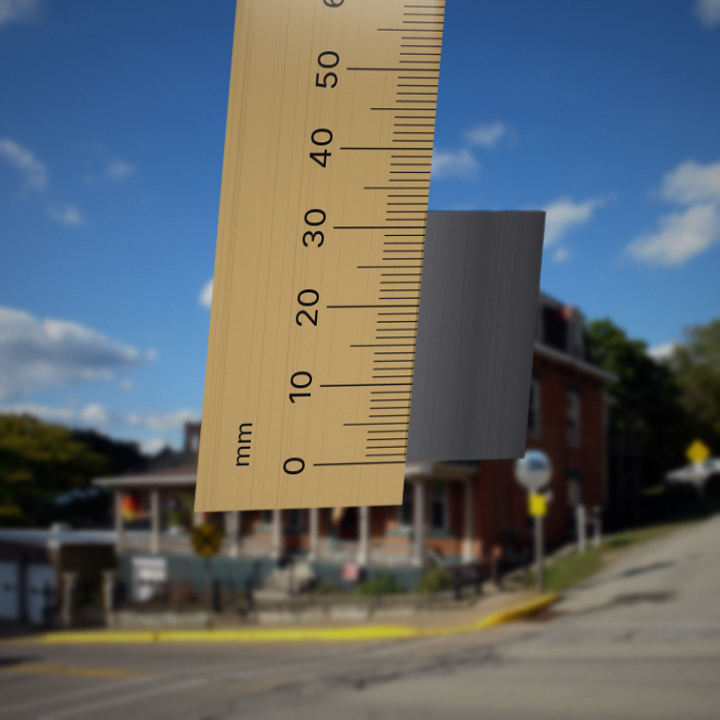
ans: {"value": 32, "unit": "mm"}
